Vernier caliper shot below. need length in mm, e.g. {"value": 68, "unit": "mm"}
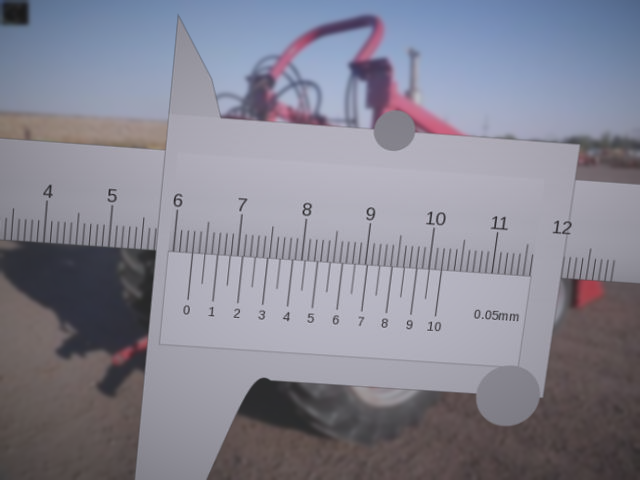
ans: {"value": 63.0, "unit": "mm"}
